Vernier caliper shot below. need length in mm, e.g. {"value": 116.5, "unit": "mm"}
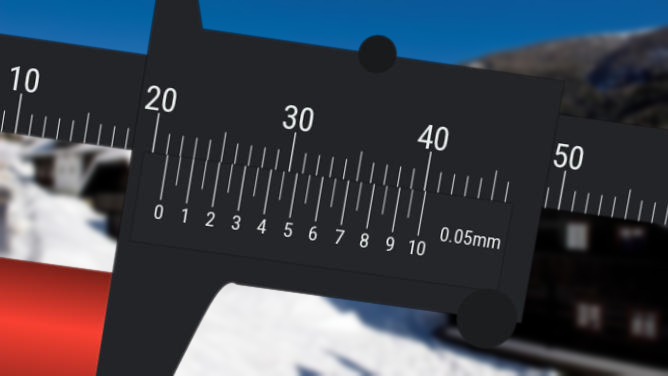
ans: {"value": 21.1, "unit": "mm"}
